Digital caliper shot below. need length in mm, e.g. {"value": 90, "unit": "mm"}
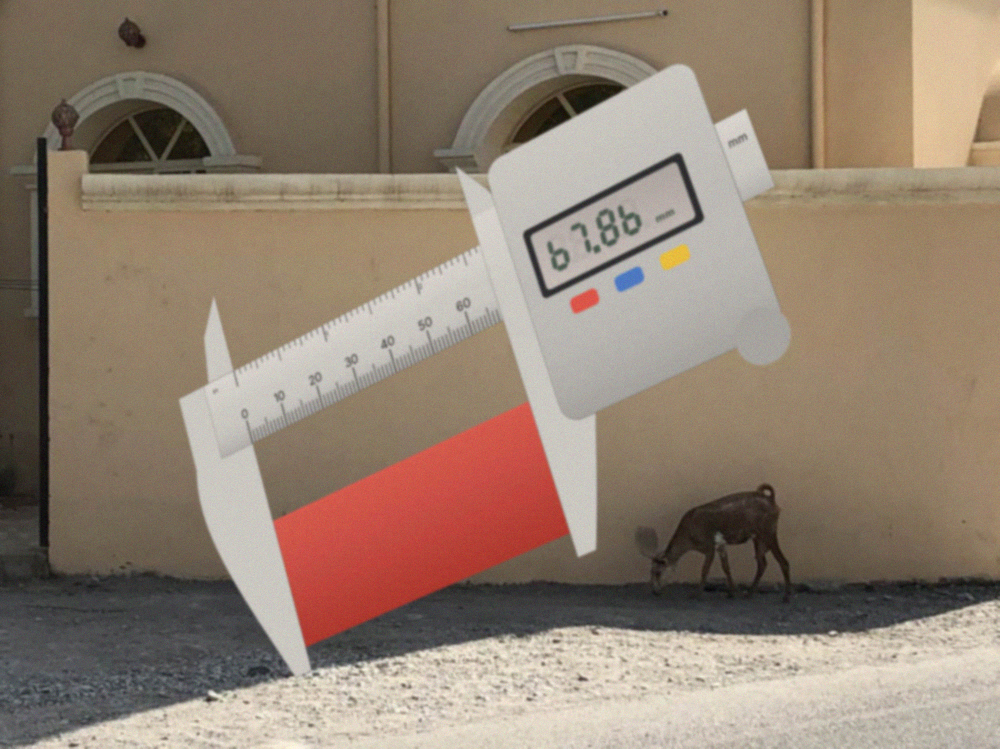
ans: {"value": 67.86, "unit": "mm"}
